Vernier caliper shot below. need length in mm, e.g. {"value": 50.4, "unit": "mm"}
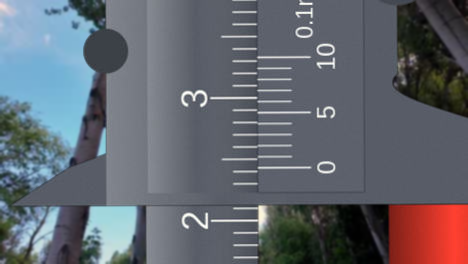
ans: {"value": 24.3, "unit": "mm"}
